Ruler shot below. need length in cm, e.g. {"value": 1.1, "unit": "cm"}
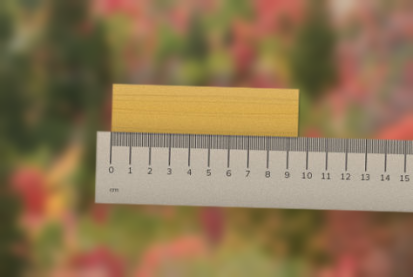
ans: {"value": 9.5, "unit": "cm"}
